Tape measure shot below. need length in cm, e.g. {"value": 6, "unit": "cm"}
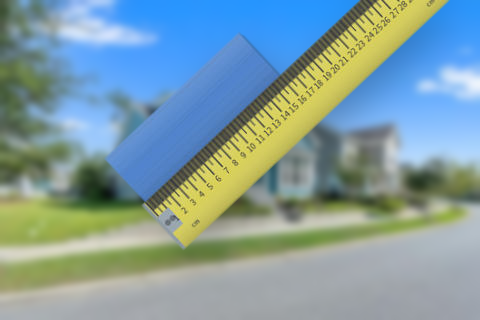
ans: {"value": 16, "unit": "cm"}
